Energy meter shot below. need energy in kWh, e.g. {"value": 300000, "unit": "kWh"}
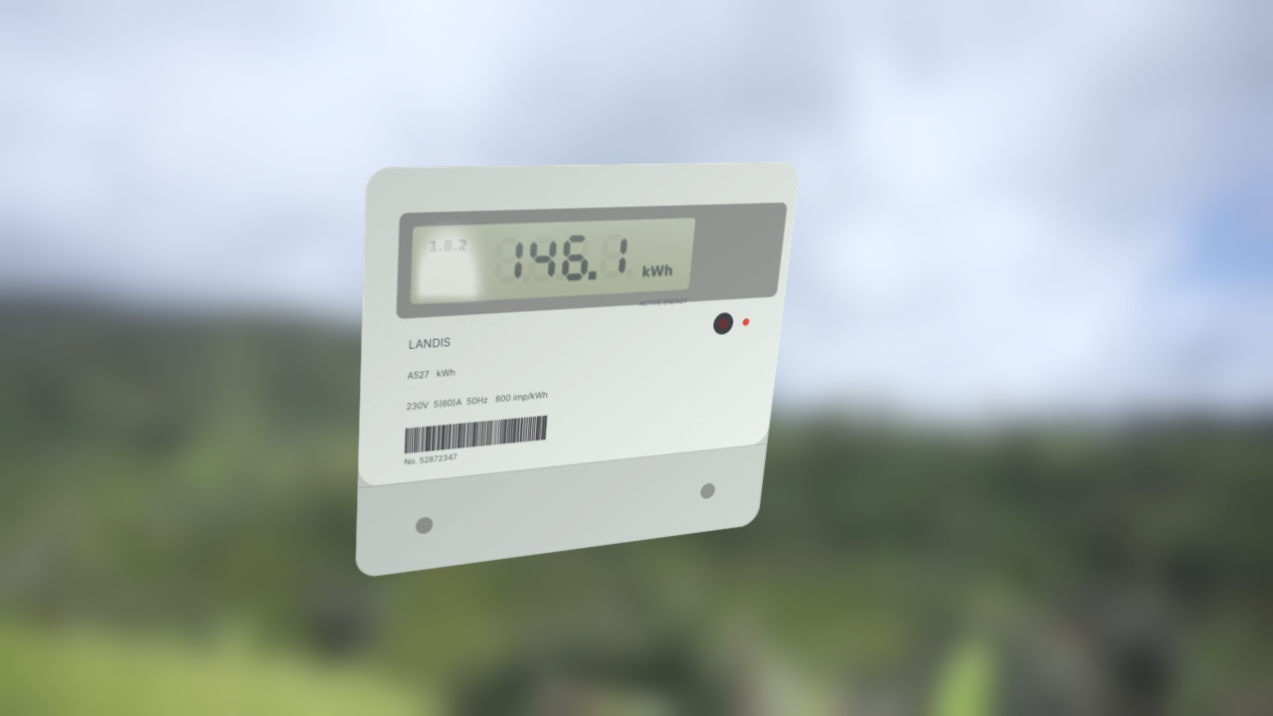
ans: {"value": 146.1, "unit": "kWh"}
